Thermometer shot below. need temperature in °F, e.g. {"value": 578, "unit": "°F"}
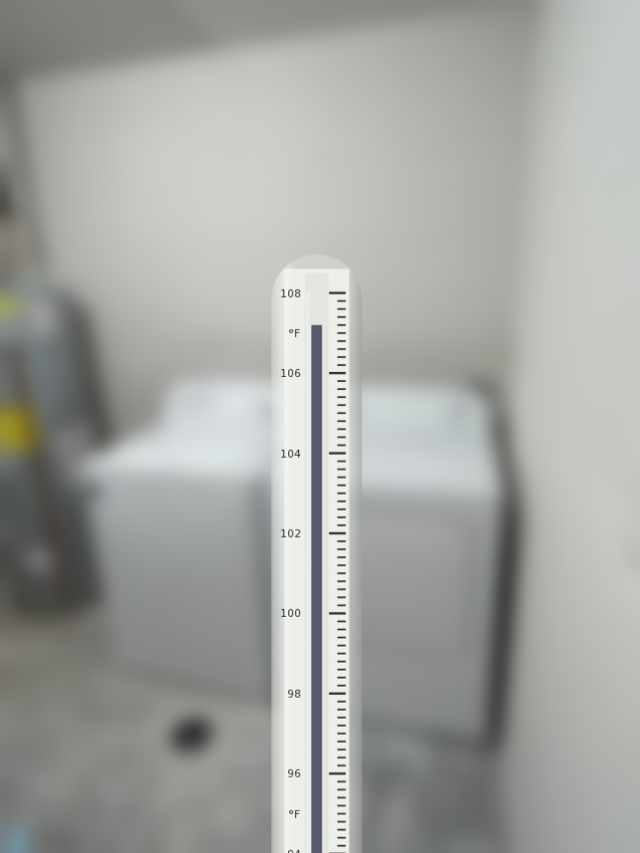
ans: {"value": 107.2, "unit": "°F"}
